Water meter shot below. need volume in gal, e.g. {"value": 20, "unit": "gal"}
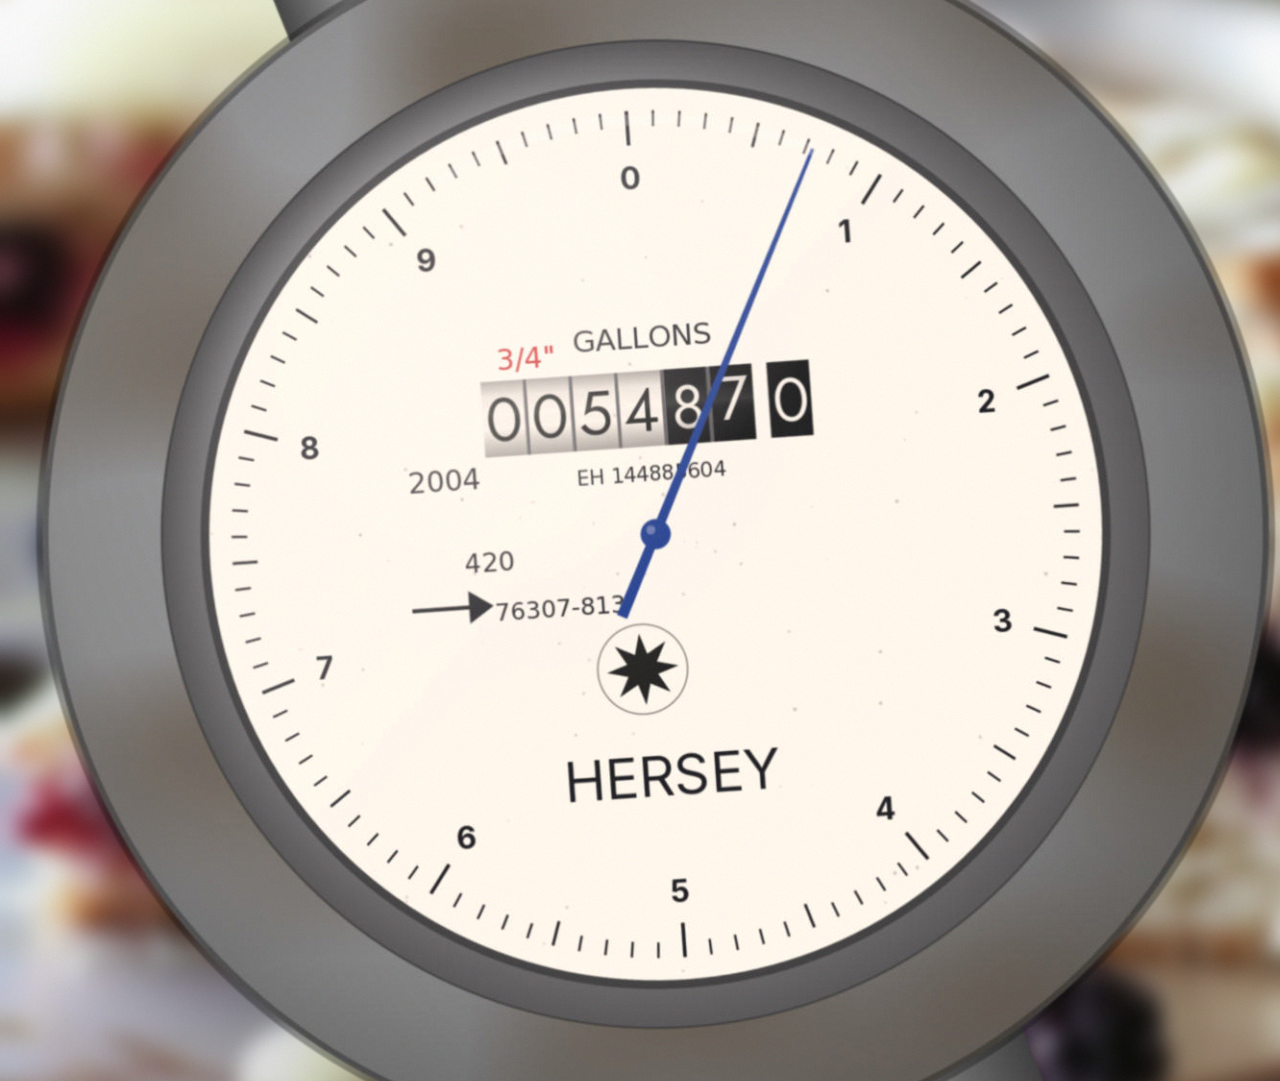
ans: {"value": 54870.7, "unit": "gal"}
